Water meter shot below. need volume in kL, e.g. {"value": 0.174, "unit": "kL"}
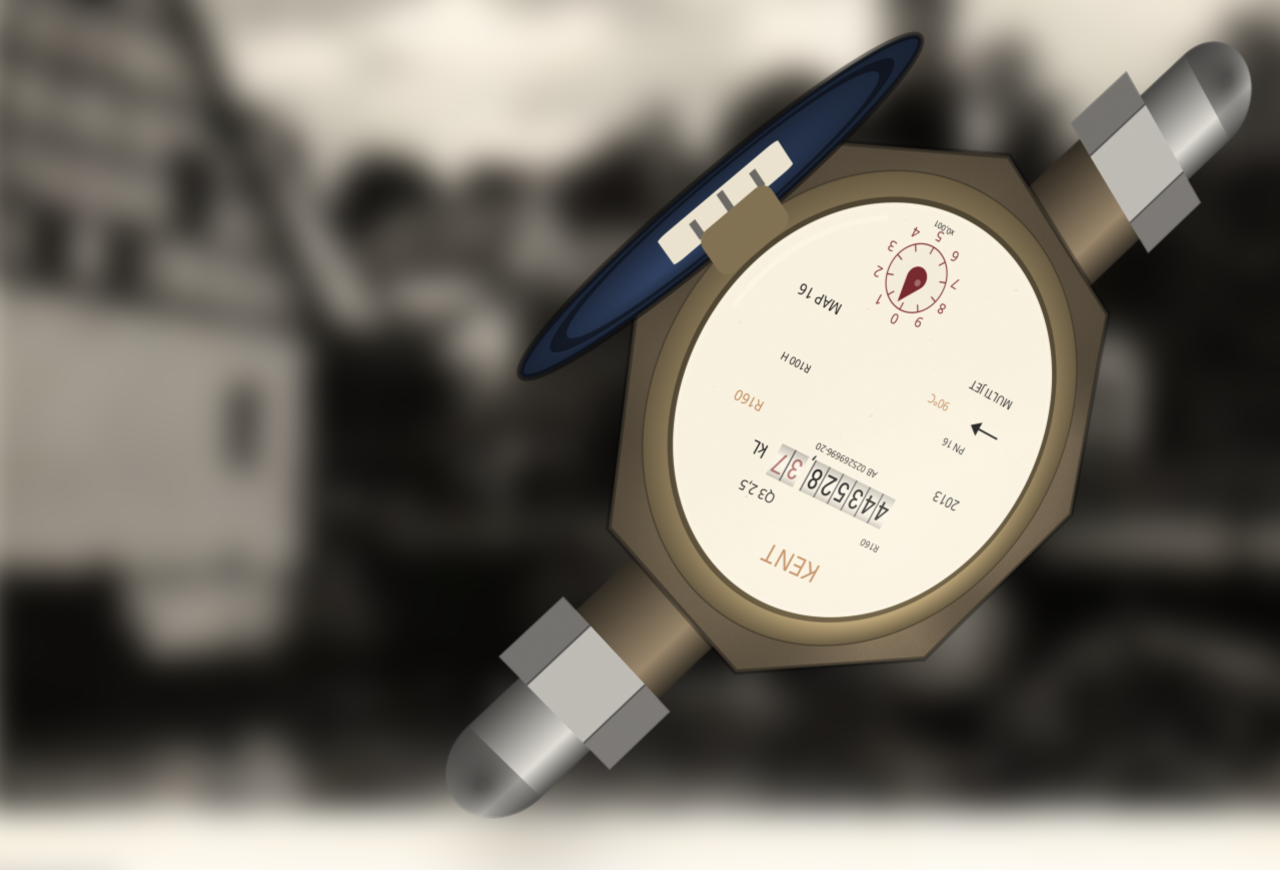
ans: {"value": 443528.370, "unit": "kL"}
